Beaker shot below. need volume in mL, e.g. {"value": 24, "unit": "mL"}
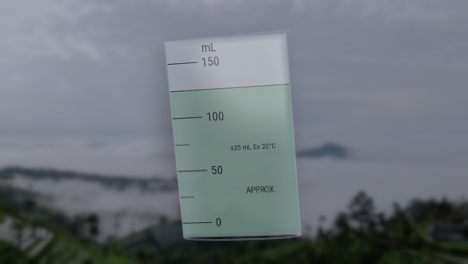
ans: {"value": 125, "unit": "mL"}
